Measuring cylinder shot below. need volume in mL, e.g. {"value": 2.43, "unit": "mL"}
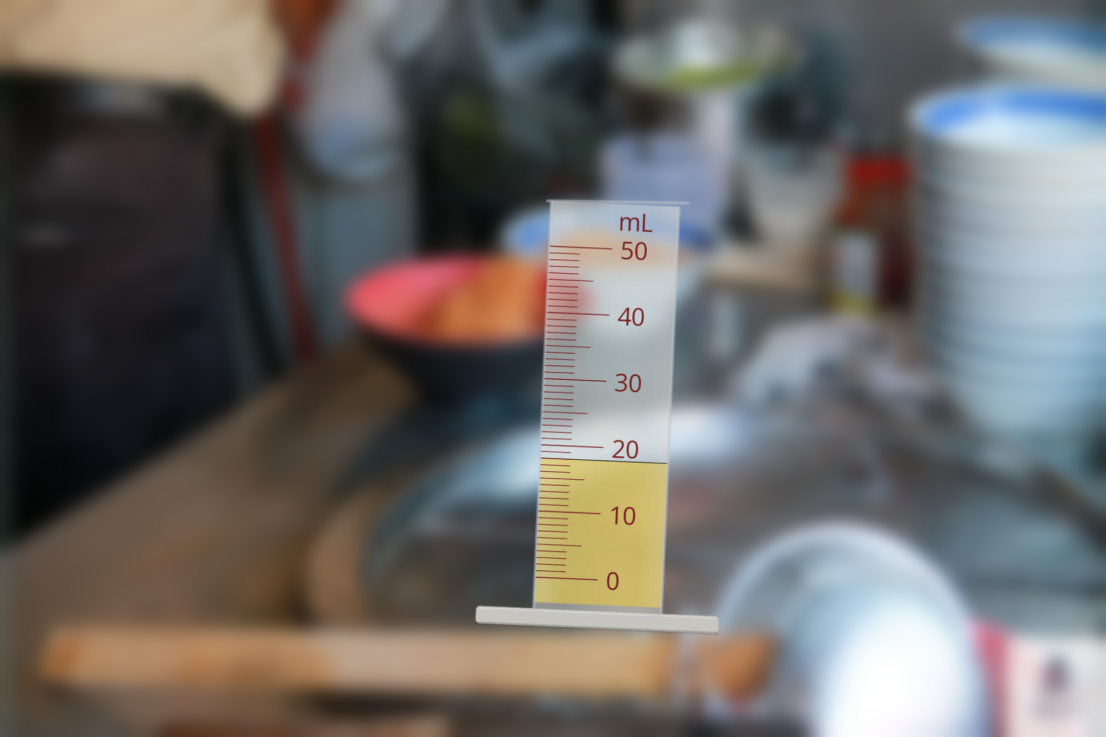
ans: {"value": 18, "unit": "mL"}
